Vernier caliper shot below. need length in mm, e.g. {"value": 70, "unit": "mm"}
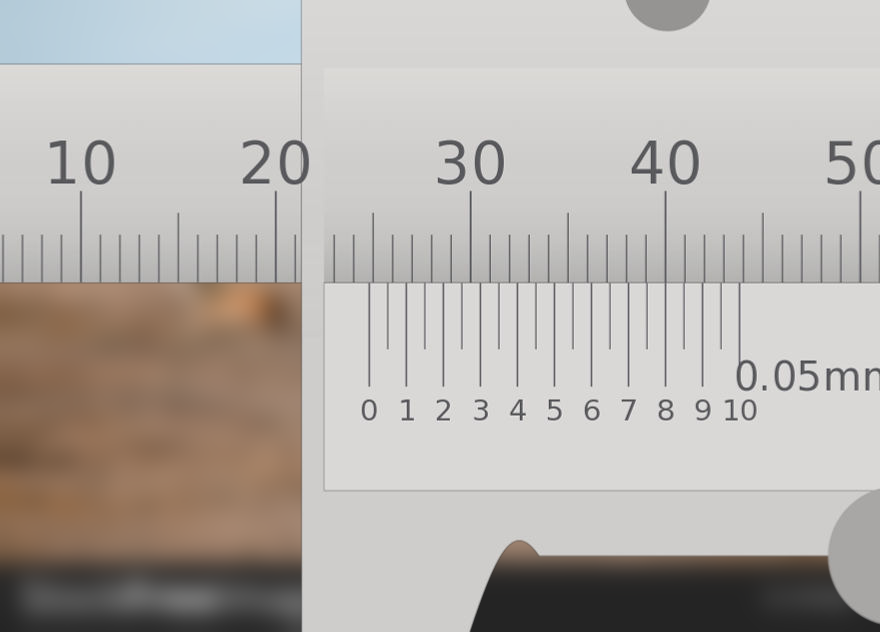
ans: {"value": 24.8, "unit": "mm"}
